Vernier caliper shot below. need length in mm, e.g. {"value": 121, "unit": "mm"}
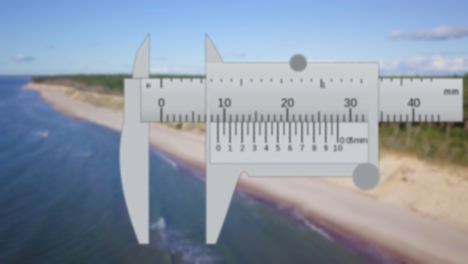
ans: {"value": 9.0, "unit": "mm"}
